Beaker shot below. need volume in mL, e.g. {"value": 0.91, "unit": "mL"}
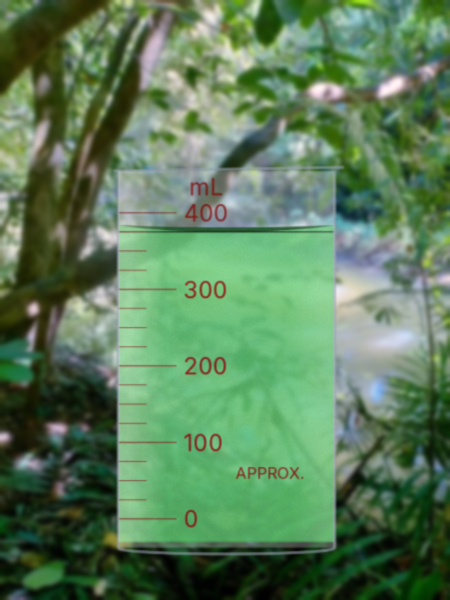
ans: {"value": 375, "unit": "mL"}
